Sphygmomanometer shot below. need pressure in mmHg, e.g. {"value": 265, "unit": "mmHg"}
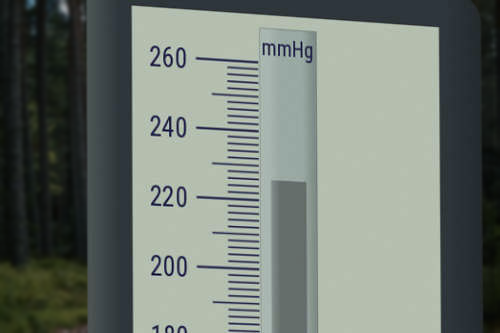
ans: {"value": 226, "unit": "mmHg"}
